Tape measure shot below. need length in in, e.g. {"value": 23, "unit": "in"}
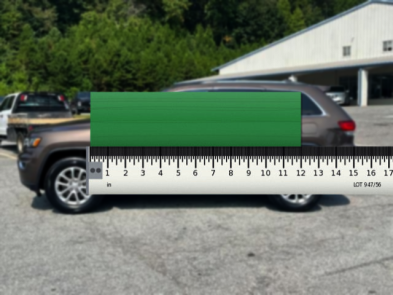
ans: {"value": 12, "unit": "in"}
